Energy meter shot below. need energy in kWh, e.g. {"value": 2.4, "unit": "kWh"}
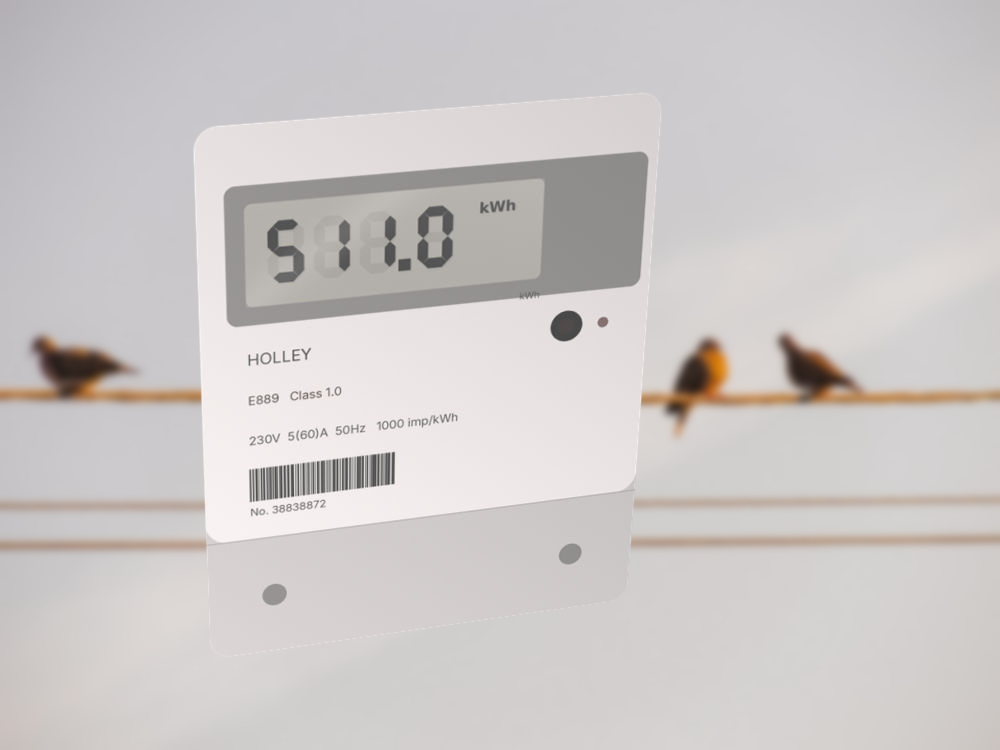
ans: {"value": 511.0, "unit": "kWh"}
